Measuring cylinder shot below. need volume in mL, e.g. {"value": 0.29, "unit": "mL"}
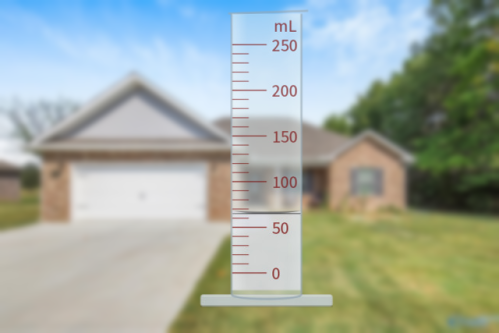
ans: {"value": 65, "unit": "mL"}
